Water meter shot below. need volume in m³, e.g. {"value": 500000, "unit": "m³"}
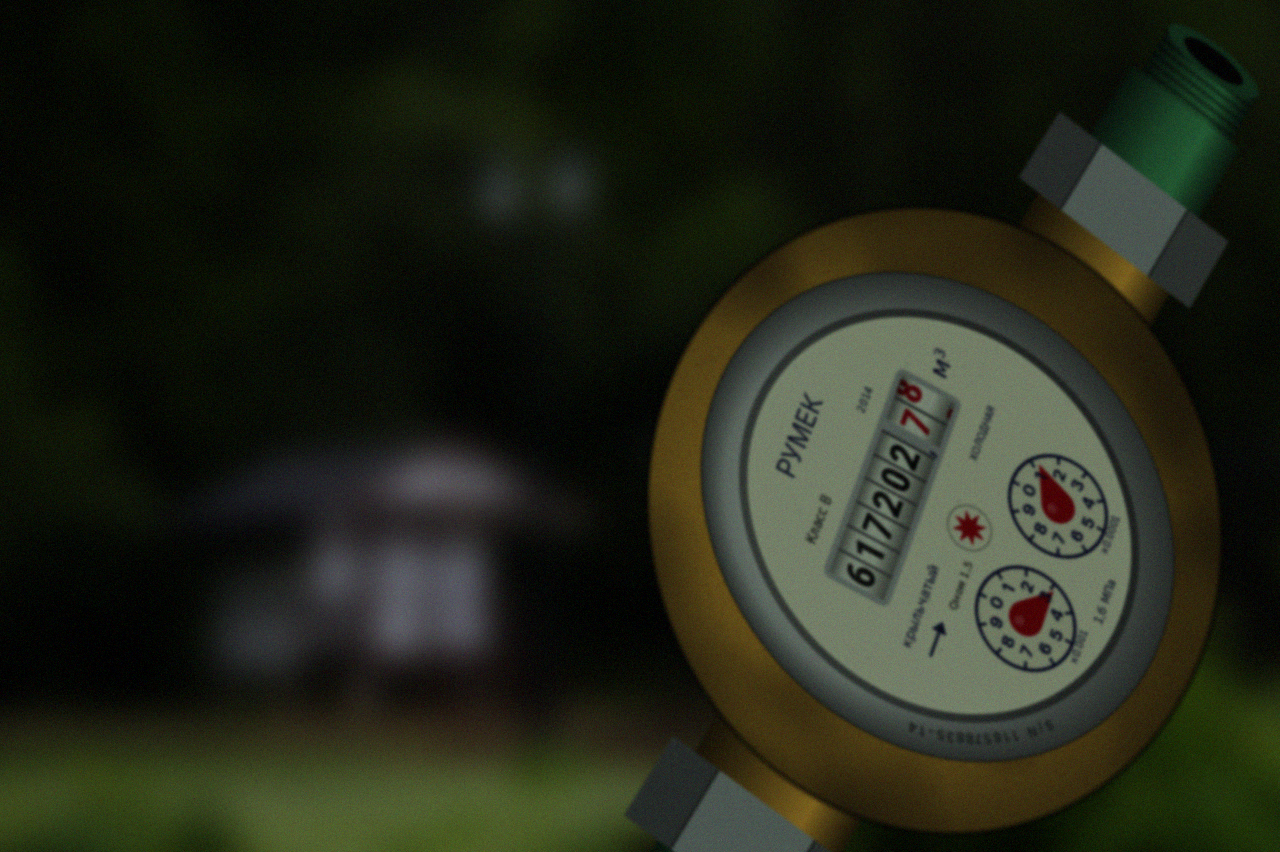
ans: {"value": 617202.7831, "unit": "m³"}
